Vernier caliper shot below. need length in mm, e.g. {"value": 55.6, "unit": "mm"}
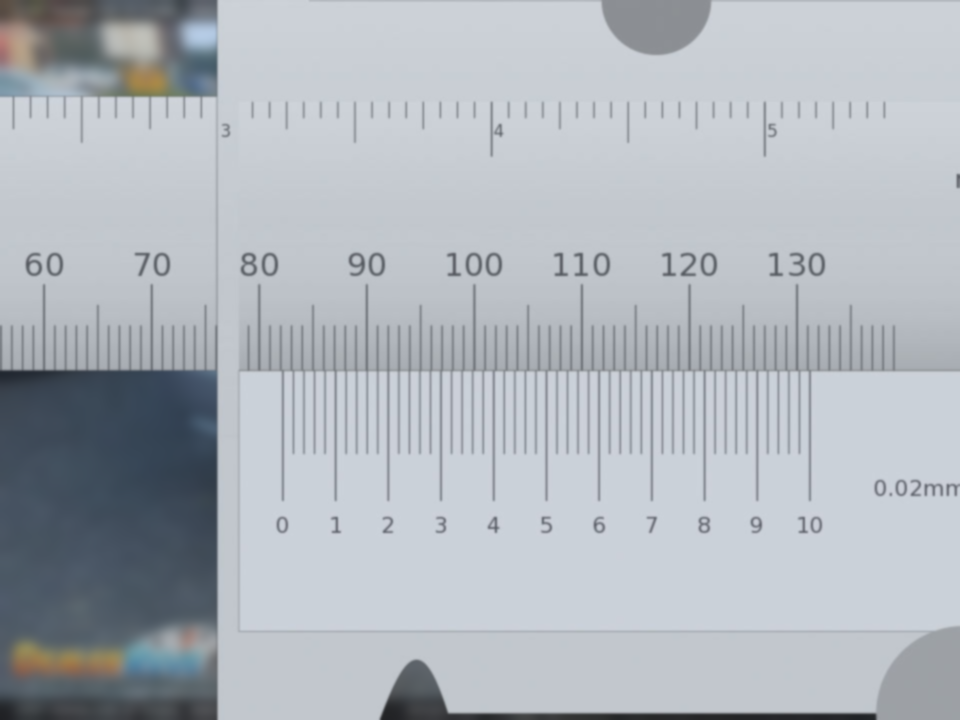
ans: {"value": 82.2, "unit": "mm"}
